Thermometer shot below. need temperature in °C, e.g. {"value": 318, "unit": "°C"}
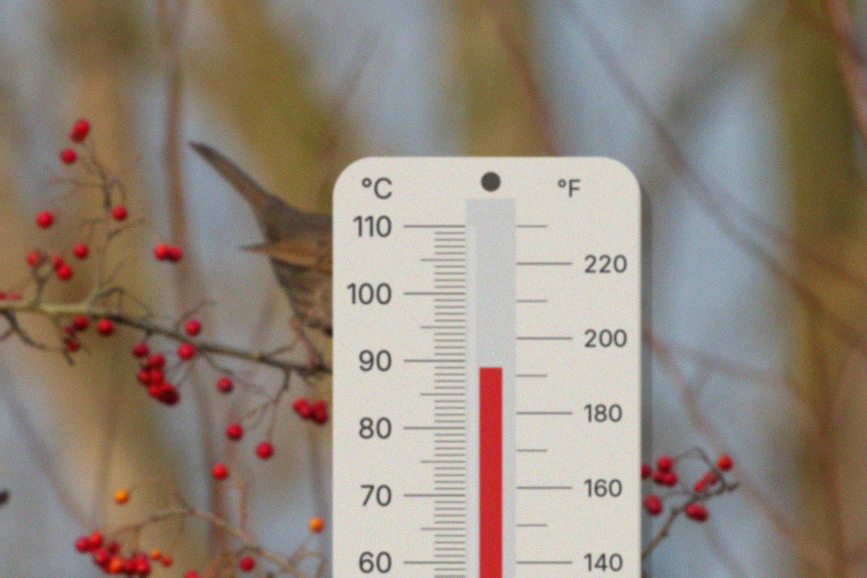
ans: {"value": 89, "unit": "°C"}
